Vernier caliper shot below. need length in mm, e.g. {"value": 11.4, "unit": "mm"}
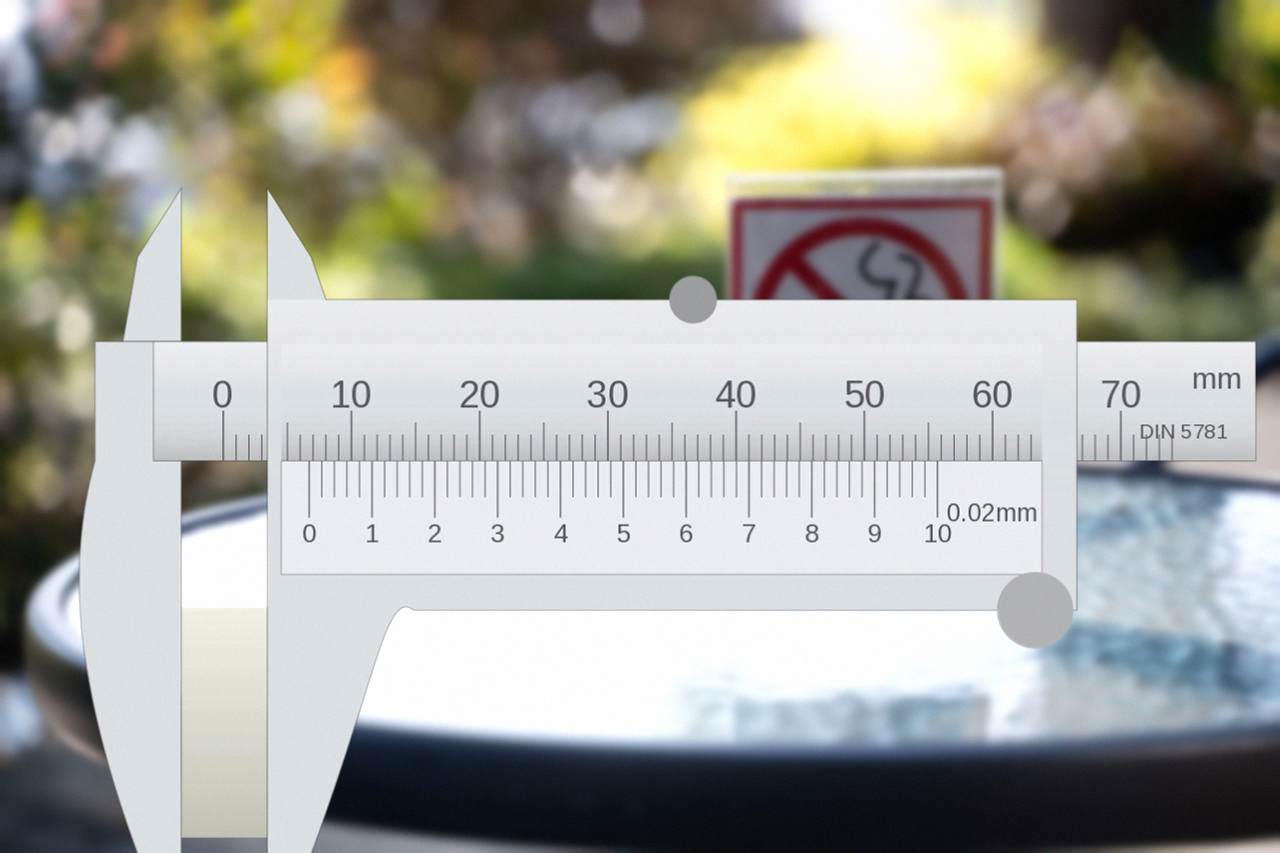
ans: {"value": 6.7, "unit": "mm"}
